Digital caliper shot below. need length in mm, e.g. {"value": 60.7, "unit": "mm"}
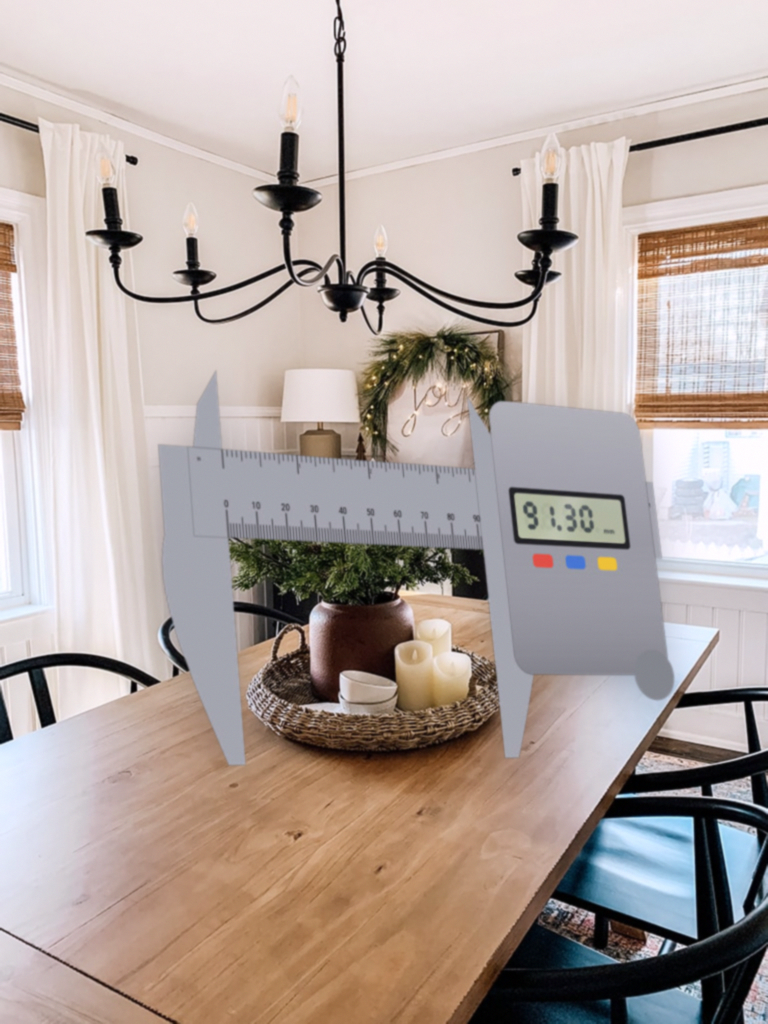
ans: {"value": 91.30, "unit": "mm"}
